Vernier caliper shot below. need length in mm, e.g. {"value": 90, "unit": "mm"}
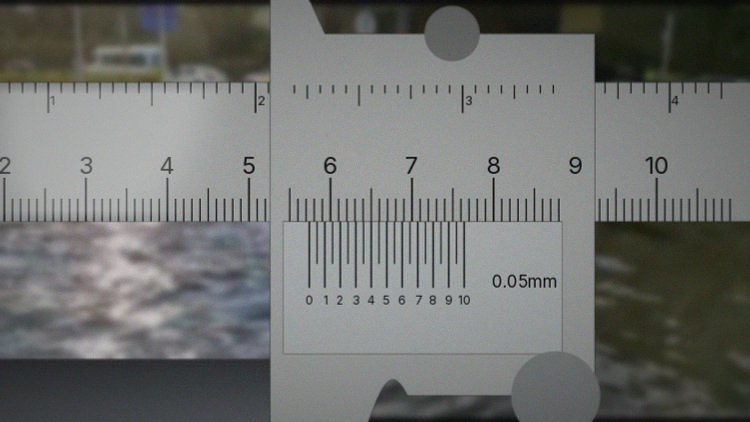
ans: {"value": 57.4, "unit": "mm"}
